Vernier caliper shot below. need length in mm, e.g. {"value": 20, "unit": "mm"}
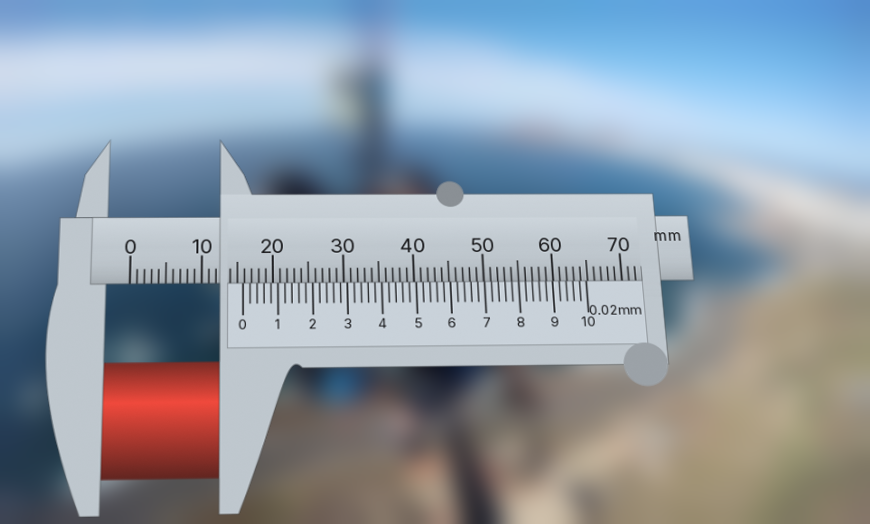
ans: {"value": 15.8, "unit": "mm"}
